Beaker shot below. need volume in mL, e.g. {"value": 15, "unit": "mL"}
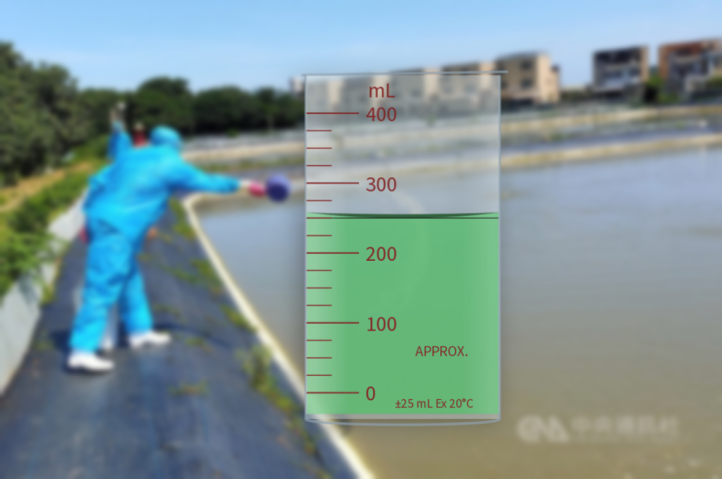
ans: {"value": 250, "unit": "mL"}
